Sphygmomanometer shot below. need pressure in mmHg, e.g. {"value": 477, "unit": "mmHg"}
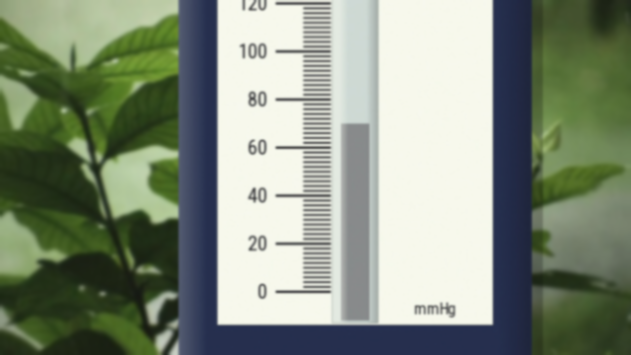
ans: {"value": 70, "unit": "mmHg"}
